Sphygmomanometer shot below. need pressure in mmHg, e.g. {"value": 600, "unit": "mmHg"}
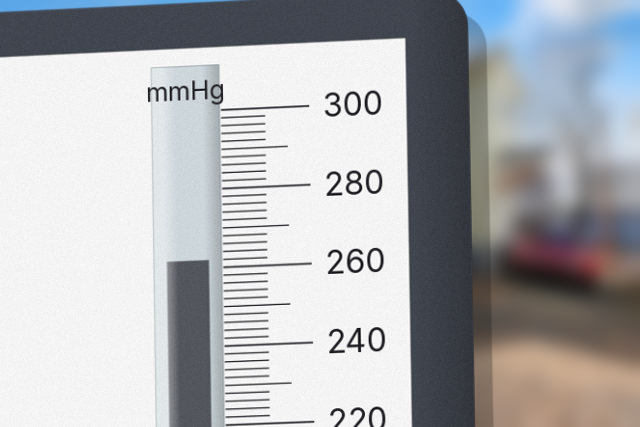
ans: {"value": 262, "unit": "mmHg"}
